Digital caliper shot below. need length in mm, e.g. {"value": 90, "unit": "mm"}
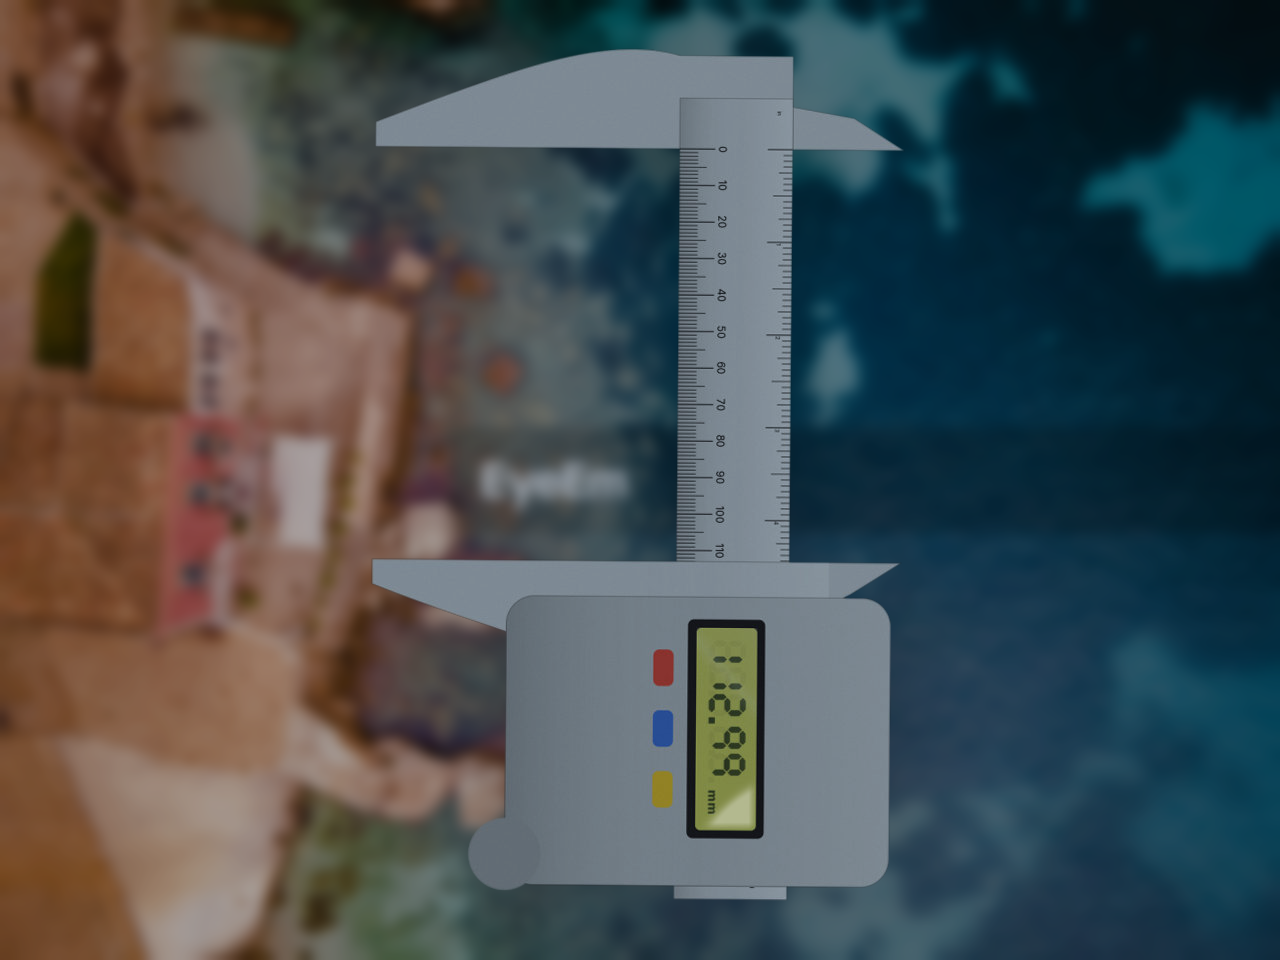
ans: {"value": 112.99, "unit": "mm"}
